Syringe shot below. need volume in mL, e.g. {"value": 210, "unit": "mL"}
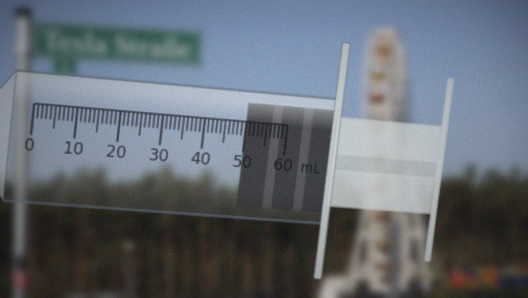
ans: {"value": 50, "unit": "mL"}
